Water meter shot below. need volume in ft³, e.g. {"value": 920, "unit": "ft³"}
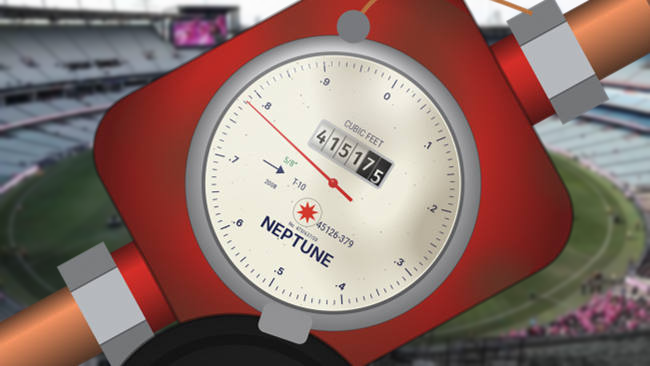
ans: {"value": 415174.78, "unit": "ft³"}
